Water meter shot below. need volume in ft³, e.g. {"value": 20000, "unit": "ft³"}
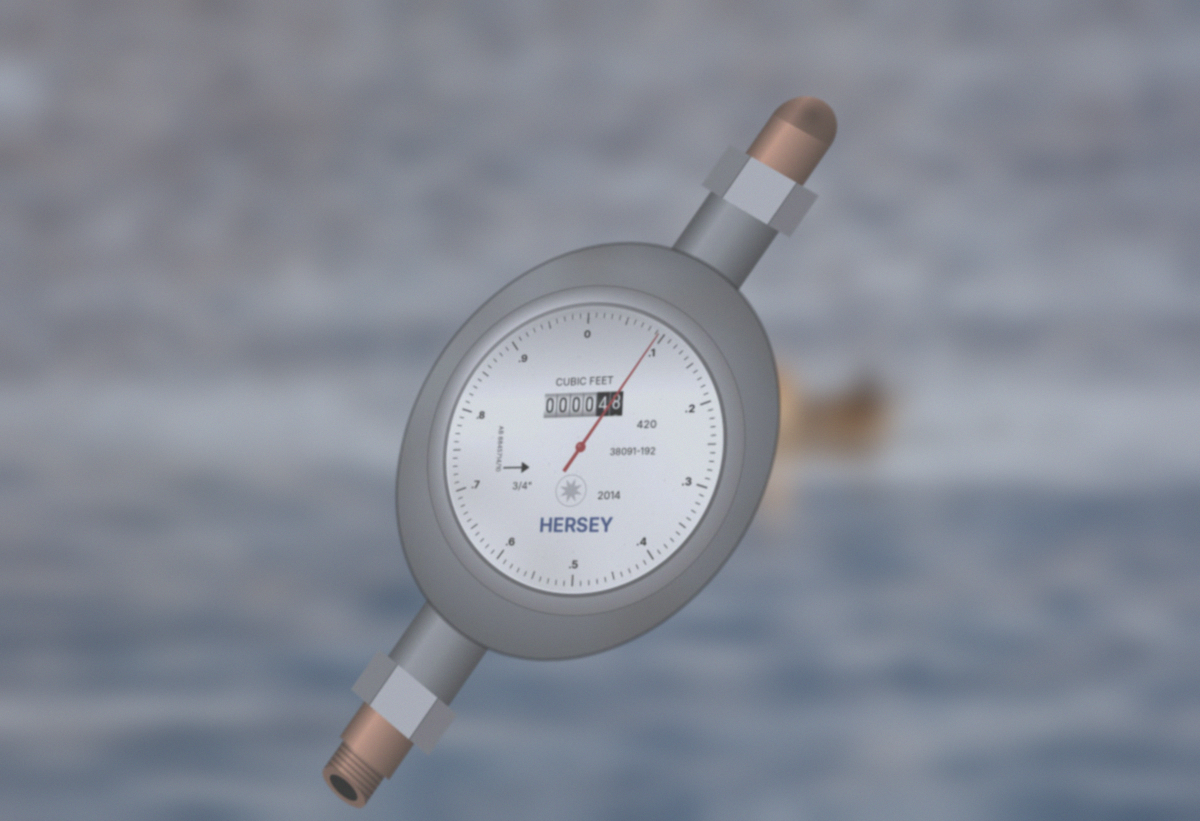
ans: {"value": 48.09, "unit": "ft³"}
